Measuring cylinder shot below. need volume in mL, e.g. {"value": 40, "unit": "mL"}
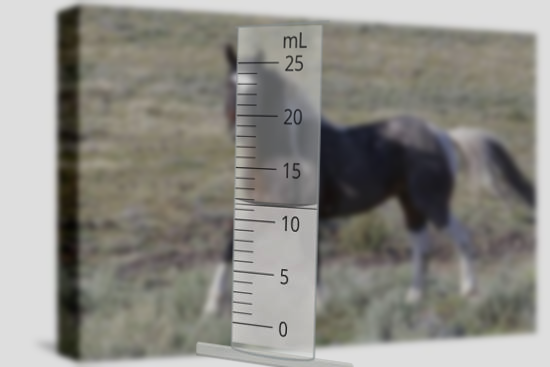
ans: {"value": 11.5, "unit": "mL"}
